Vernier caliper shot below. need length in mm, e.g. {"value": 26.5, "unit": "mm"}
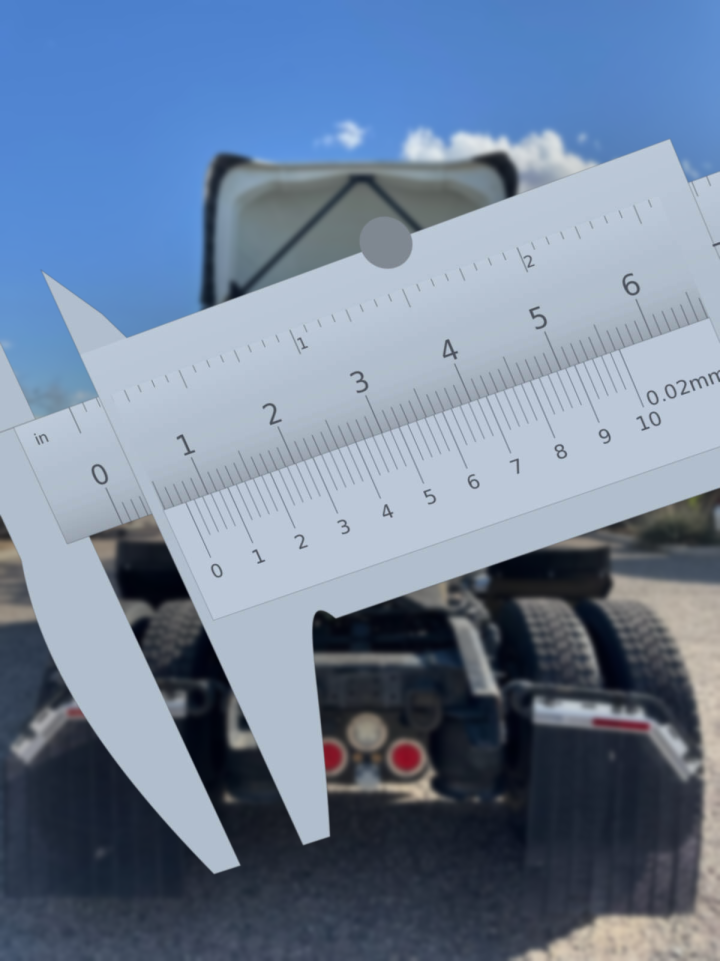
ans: {"value": 7.4, "unit": "mm"}
